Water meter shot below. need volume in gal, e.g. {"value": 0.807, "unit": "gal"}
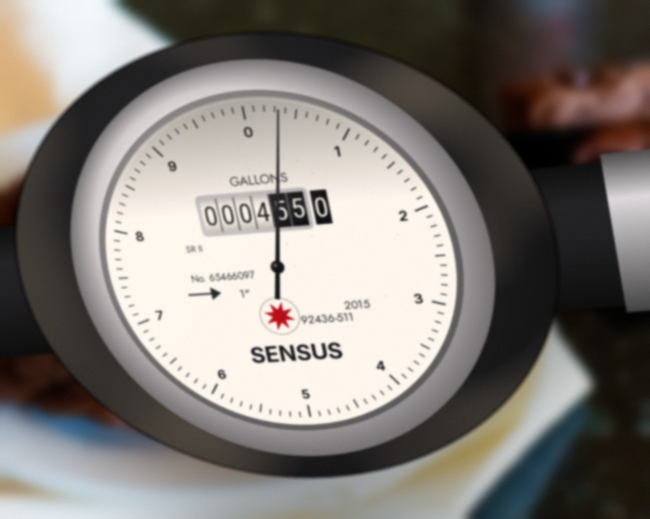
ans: {"value": 4550.3, "unit": "gal"}
